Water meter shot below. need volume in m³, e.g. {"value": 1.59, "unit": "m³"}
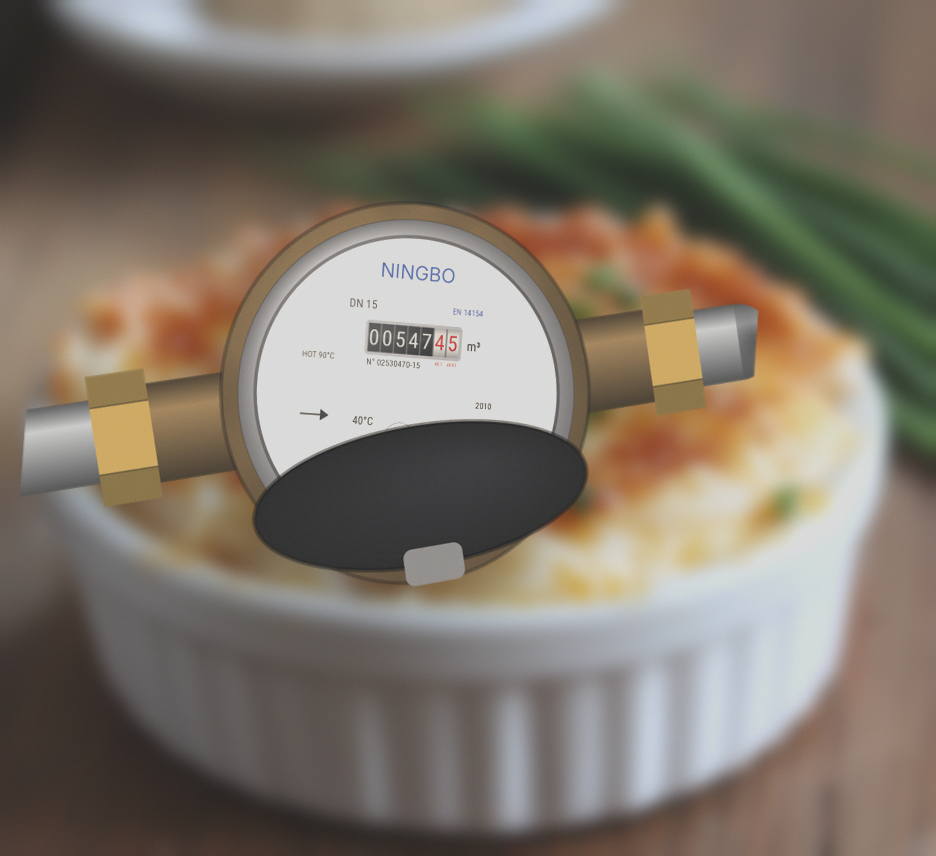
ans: {"value": 547.45, "unit": "m³"}
